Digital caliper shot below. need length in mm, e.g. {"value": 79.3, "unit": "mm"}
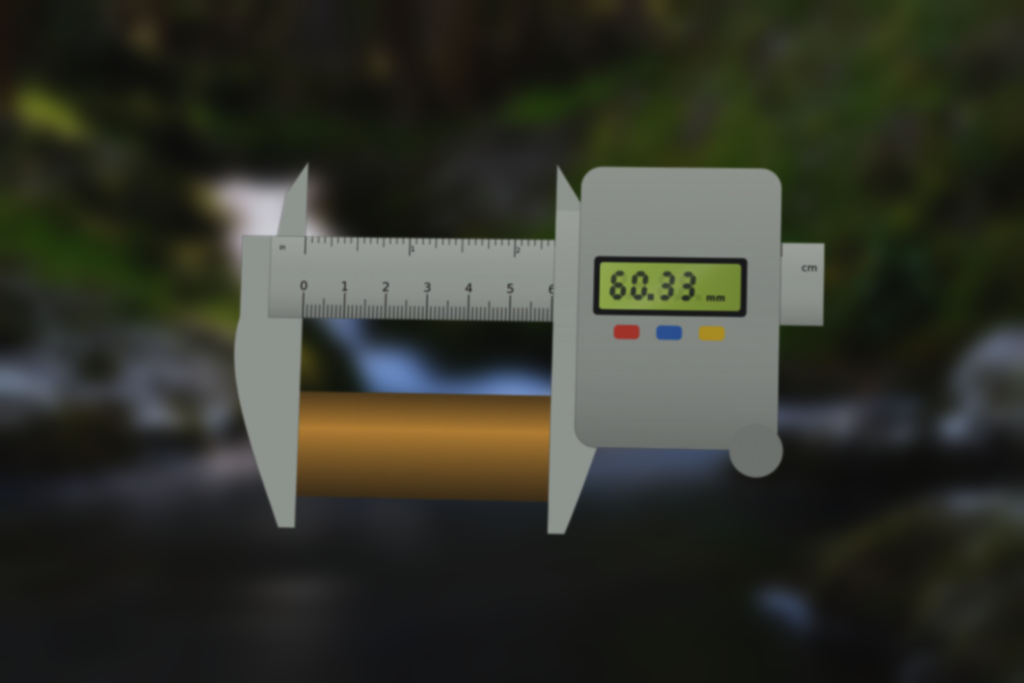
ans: {"value": 60.33, "unit": "mm"}
